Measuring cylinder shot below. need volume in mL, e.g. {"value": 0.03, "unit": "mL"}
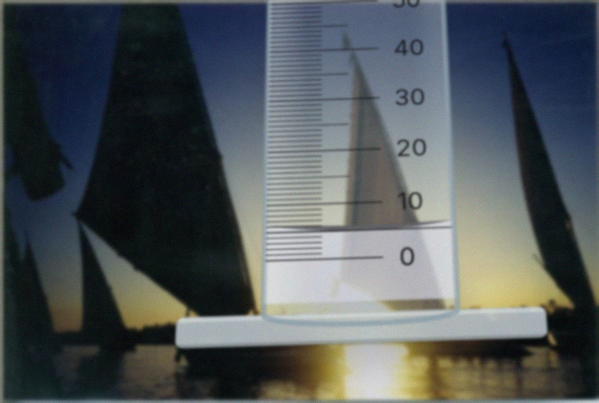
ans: {"value": 5, "unit": "mL"}
